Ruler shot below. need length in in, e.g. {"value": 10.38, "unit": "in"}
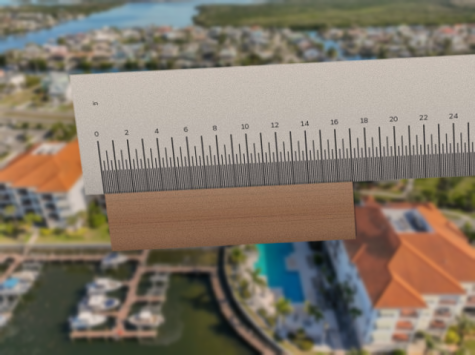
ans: {"value": 17, "unit": "in"}
